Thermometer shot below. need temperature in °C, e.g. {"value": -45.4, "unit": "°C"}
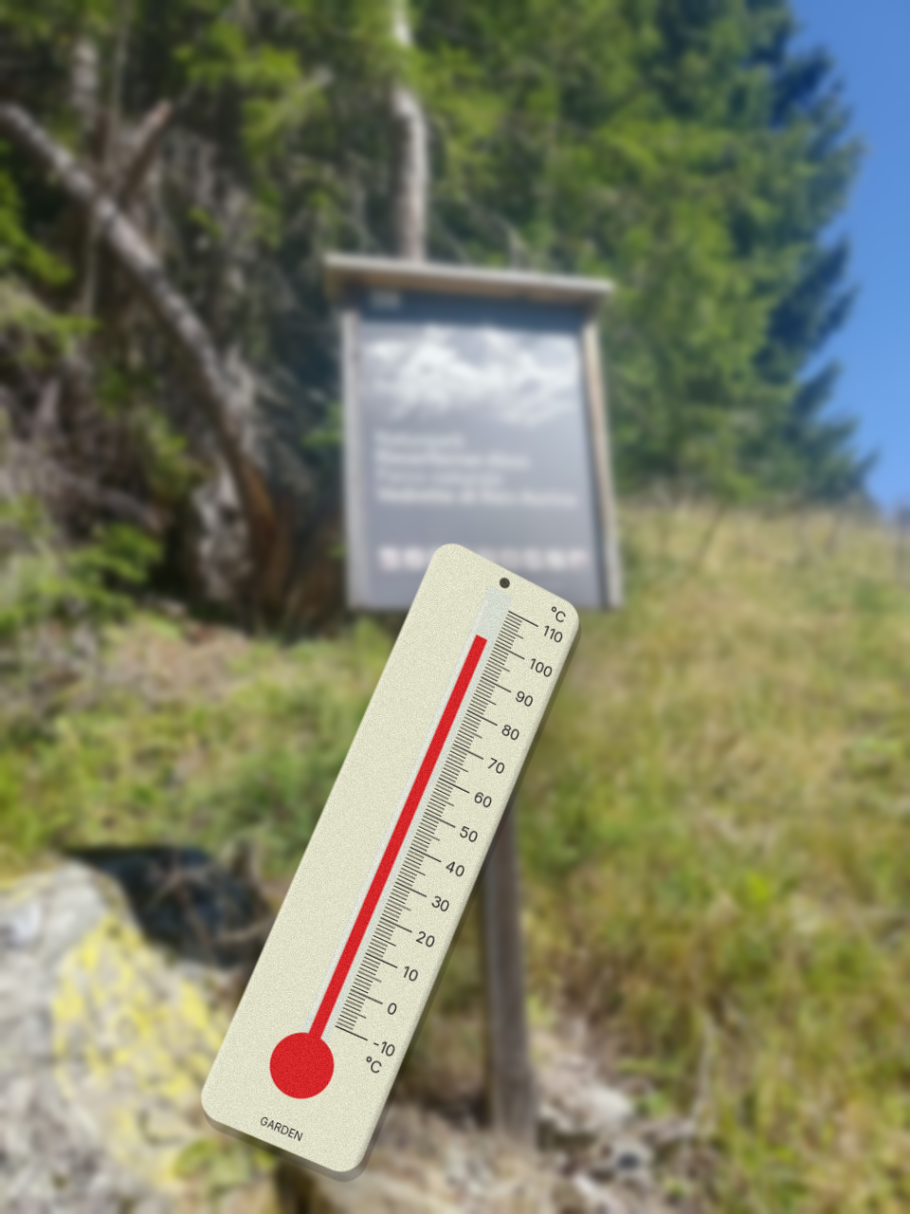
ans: {"value": 100, "unit": "°C"}
